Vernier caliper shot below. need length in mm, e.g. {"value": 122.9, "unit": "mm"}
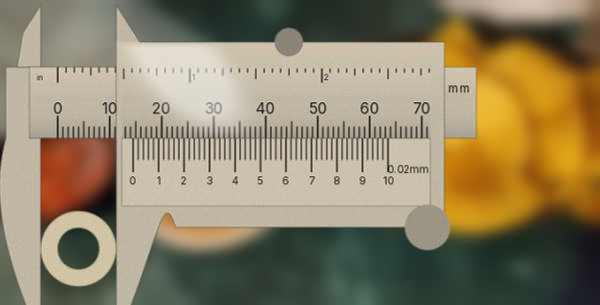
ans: {"value": 14.5, "unit": "mm"}
